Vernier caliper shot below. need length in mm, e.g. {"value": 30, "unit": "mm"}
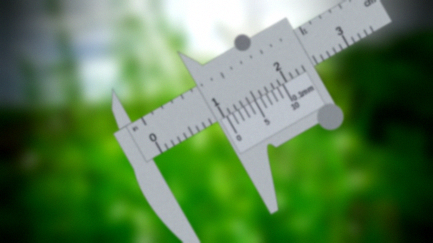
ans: {"value": 10.4, "unit": "mm"}
